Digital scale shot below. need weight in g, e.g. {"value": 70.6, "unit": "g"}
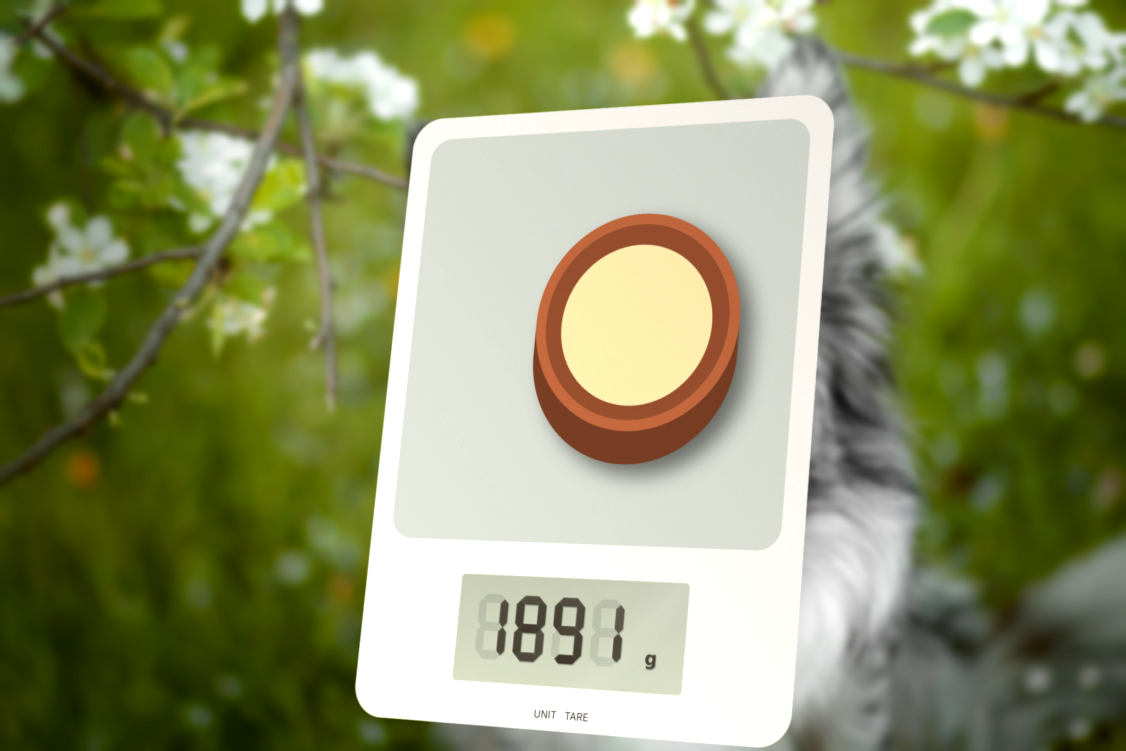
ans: {"value": 1891, "unit": "g"}
